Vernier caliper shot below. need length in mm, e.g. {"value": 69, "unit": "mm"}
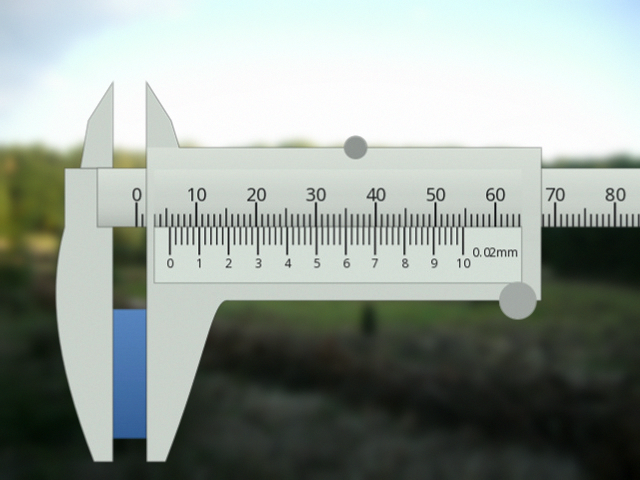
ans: {"value": 5.6, "unit": "mm"}
